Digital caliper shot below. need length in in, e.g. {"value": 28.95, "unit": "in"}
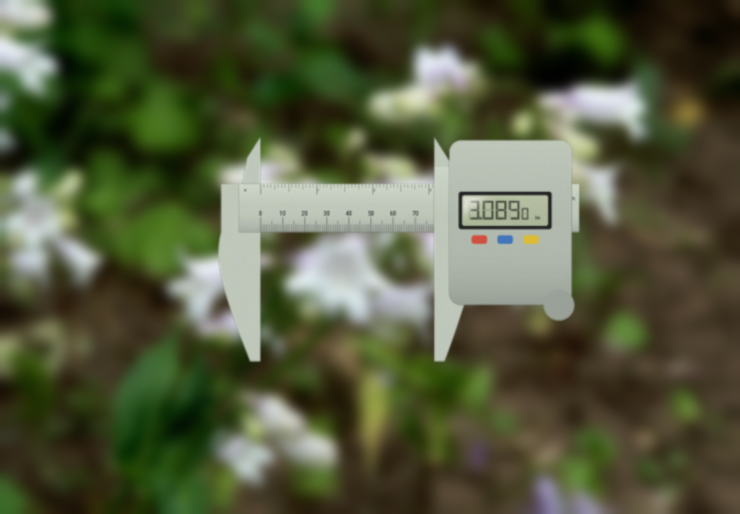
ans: {"value": 3.0890, "unit": "in"}
